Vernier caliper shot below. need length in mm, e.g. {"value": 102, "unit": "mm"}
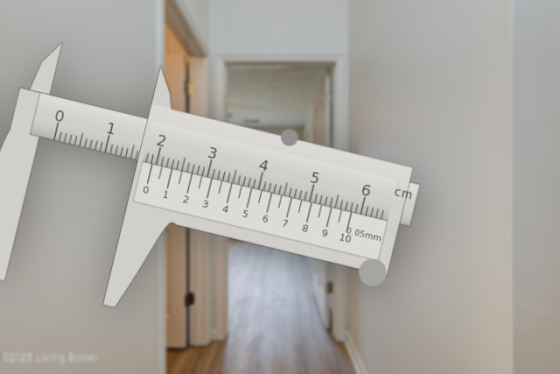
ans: {"value": 19.2, "unit": "mm"}
